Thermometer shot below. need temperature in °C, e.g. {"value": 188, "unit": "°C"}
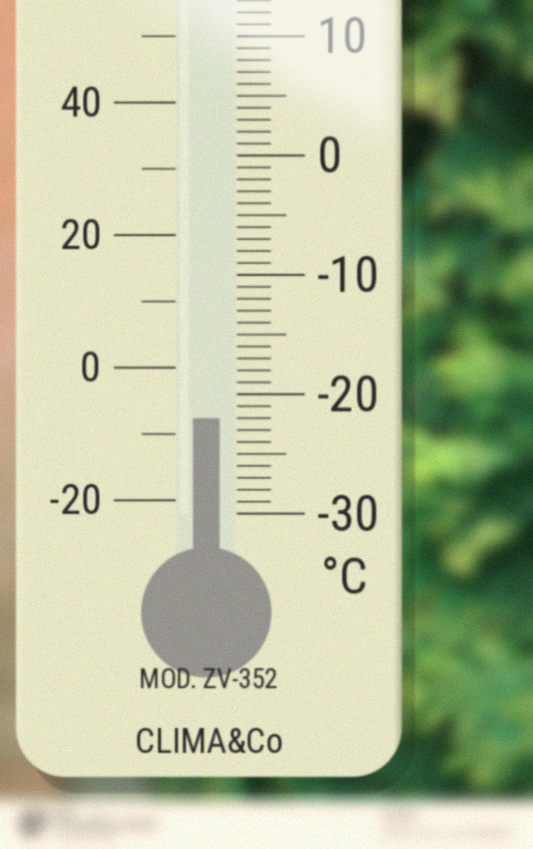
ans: {"value": -22, "unit": "°C"}
